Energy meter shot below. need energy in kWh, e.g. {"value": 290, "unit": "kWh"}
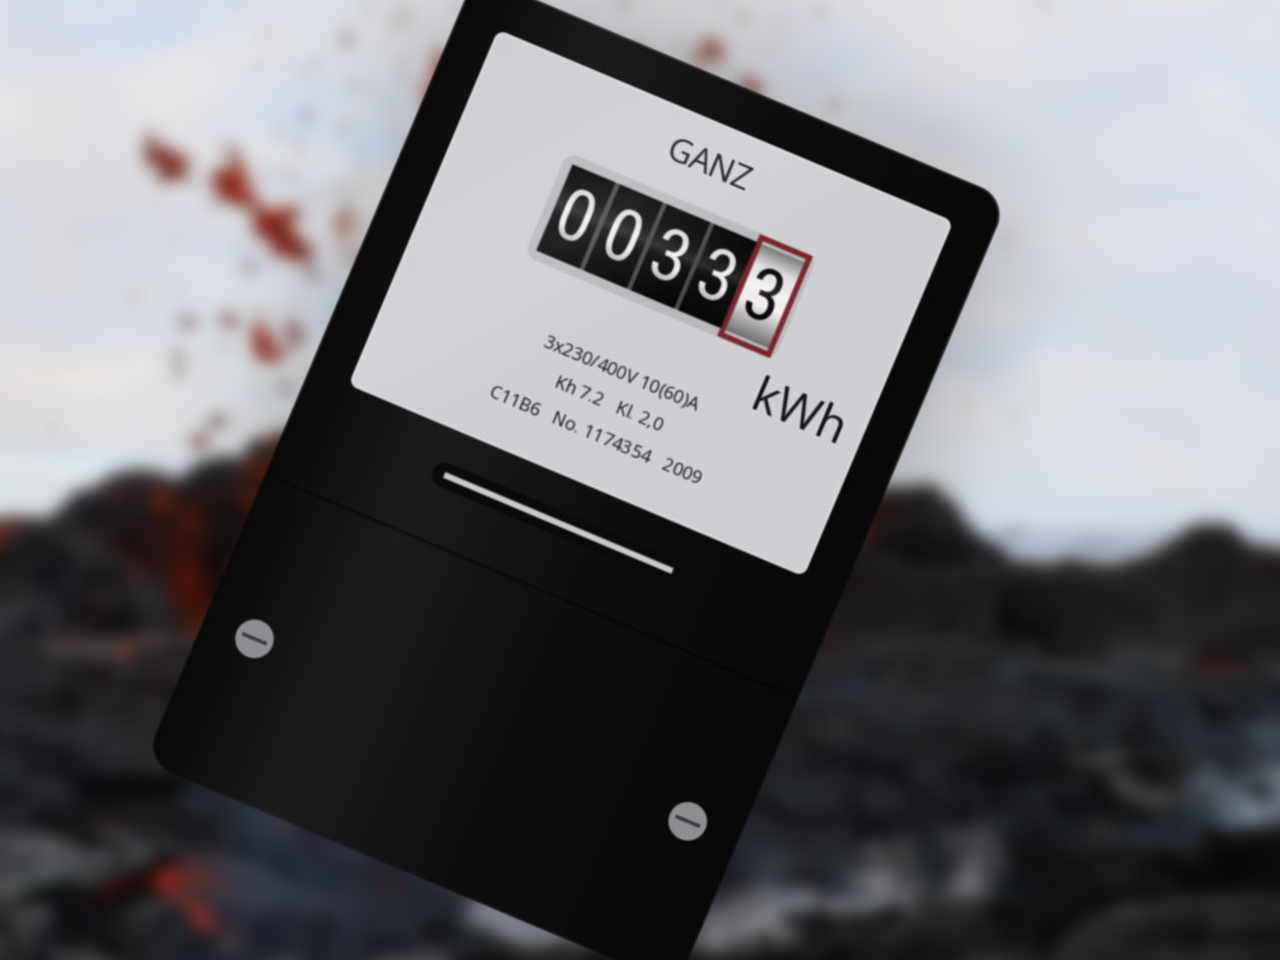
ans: {"value": 33.3, "unit": "kWh"}
